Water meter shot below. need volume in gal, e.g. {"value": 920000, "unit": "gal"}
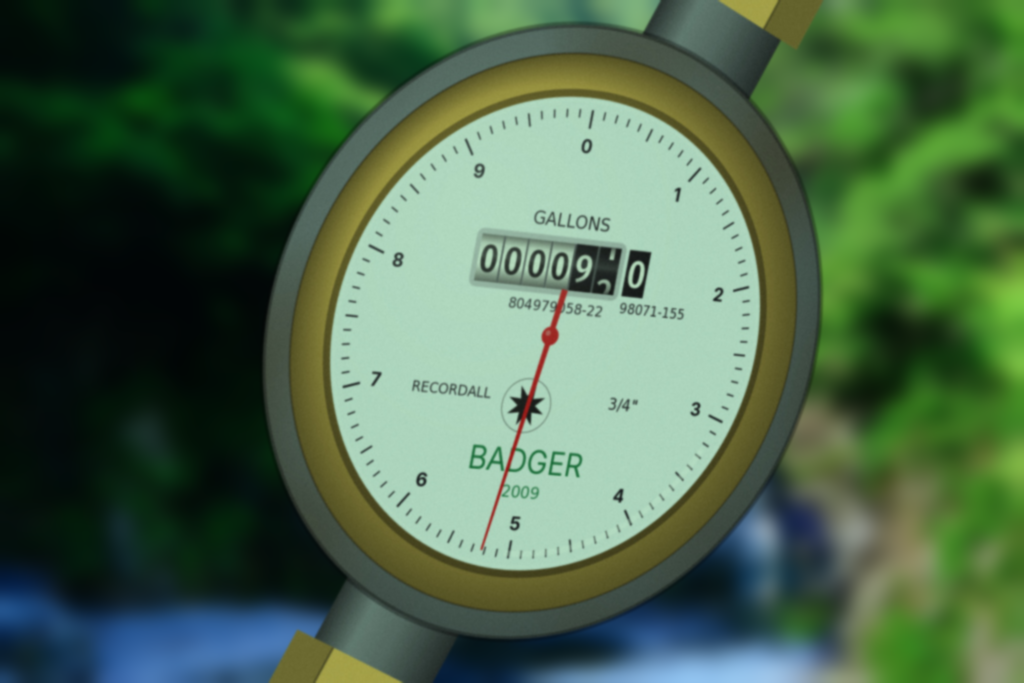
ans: {"value": 915.2, "unit": "gal"}
